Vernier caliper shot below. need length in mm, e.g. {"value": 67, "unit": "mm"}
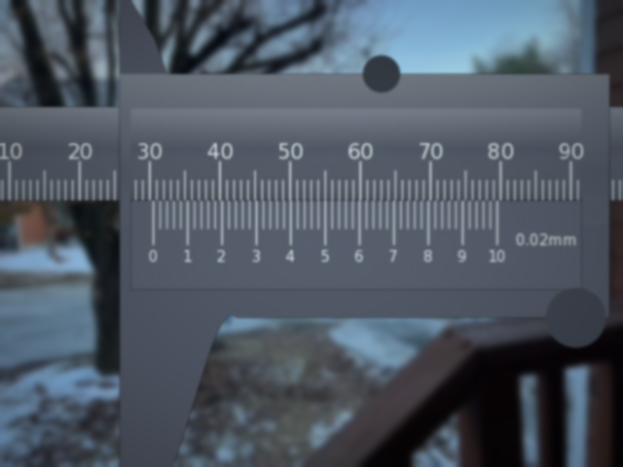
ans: {"value": 30.5, "unit": "mm"}
